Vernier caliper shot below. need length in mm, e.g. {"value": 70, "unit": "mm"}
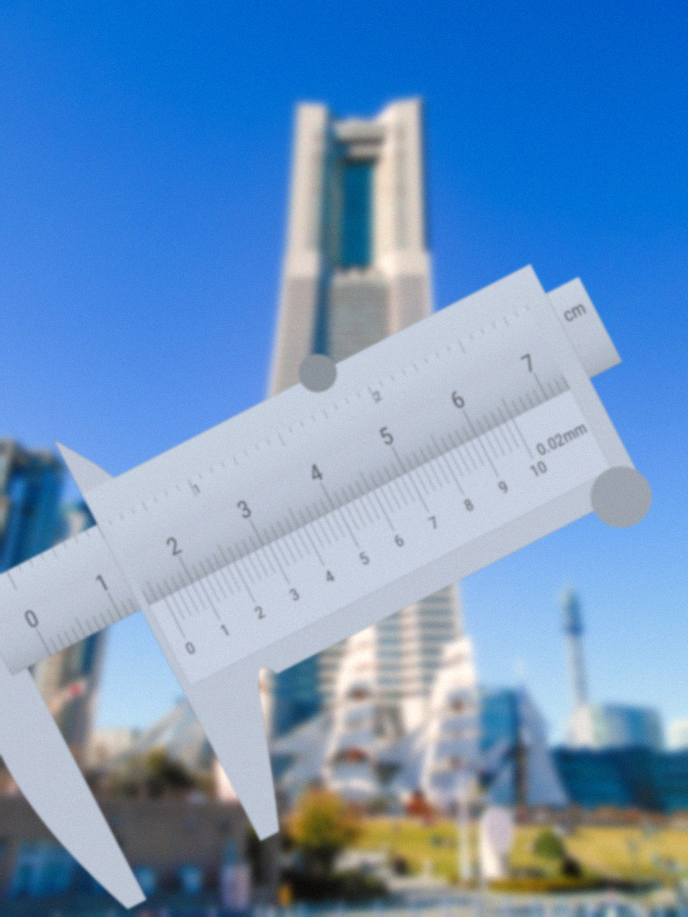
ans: {"value": 16.0, "unit": "mm"}
